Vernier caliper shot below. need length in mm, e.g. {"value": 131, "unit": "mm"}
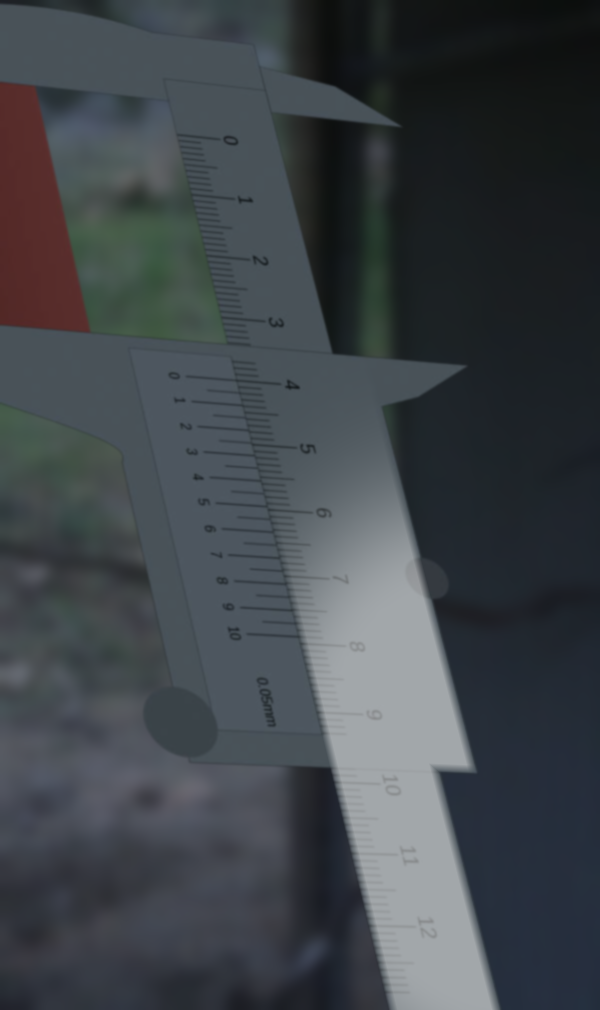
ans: {"value": 40.0, "unit": "mm"}
